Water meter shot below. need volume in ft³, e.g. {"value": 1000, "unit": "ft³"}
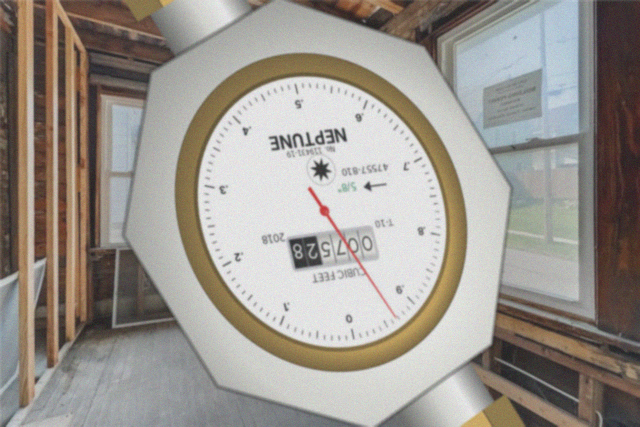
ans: {"value": 7527.93, "unit": "ft³"}
